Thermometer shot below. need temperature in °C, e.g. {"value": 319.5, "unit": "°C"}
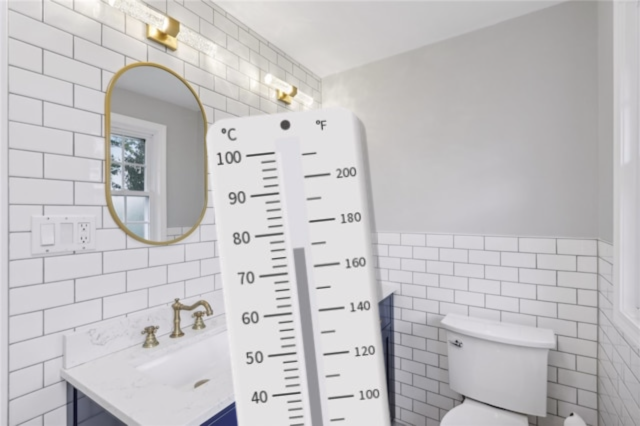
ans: {"value": 76, "unit": "°C"}
